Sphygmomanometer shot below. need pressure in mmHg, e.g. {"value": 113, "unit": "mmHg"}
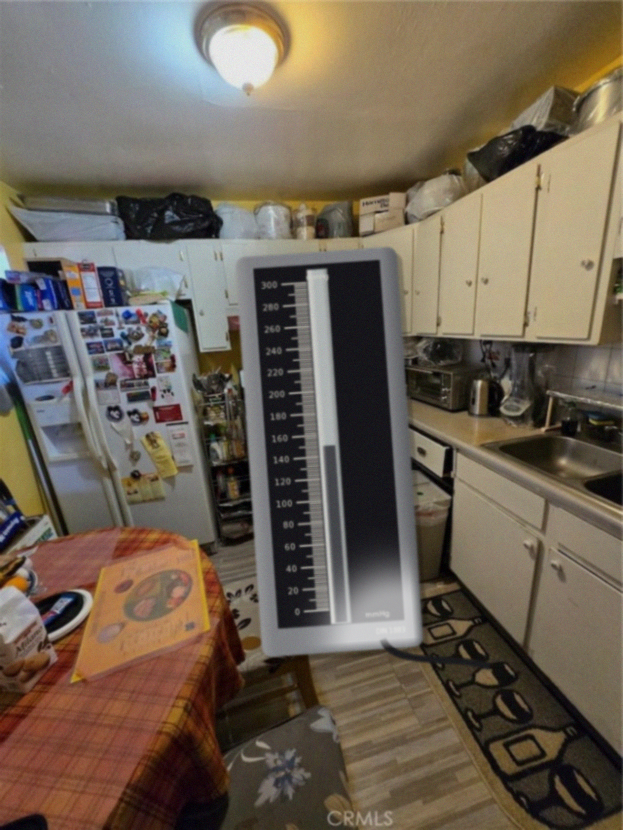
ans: {"value": 150, "unit": "mmHg"}
